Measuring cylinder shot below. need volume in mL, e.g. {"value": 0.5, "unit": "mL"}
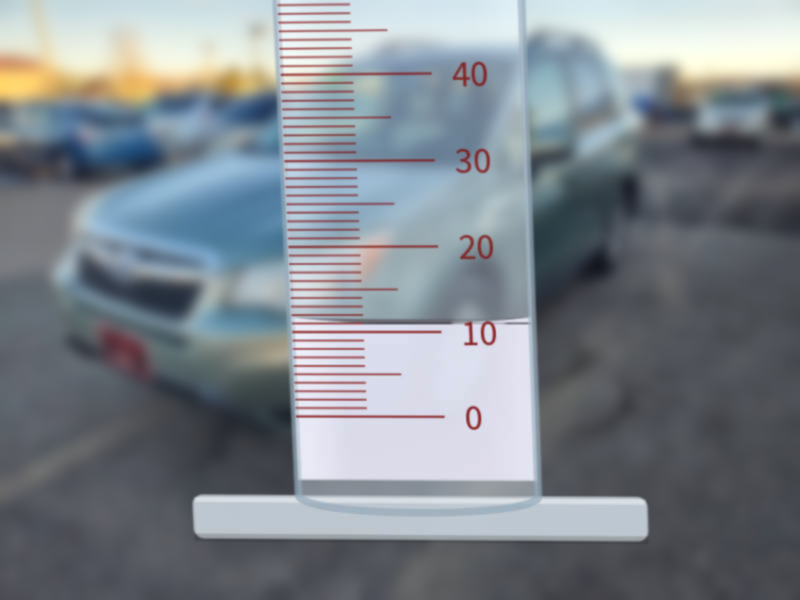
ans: {"value": 11, "unit": "mL"}
